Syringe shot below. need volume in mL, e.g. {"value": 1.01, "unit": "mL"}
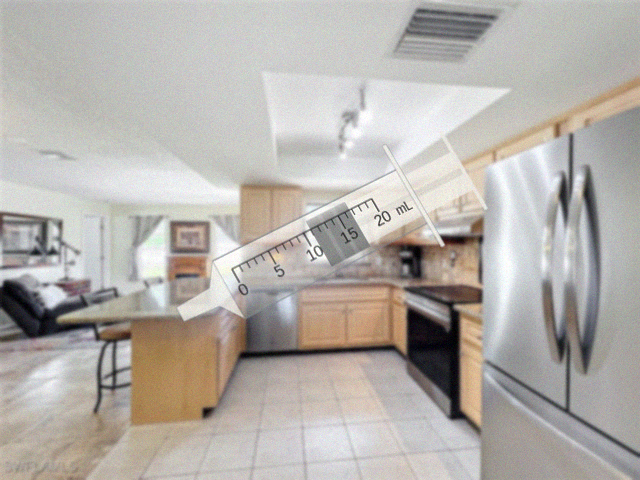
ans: {"value": 11, "unit": "mL"}
